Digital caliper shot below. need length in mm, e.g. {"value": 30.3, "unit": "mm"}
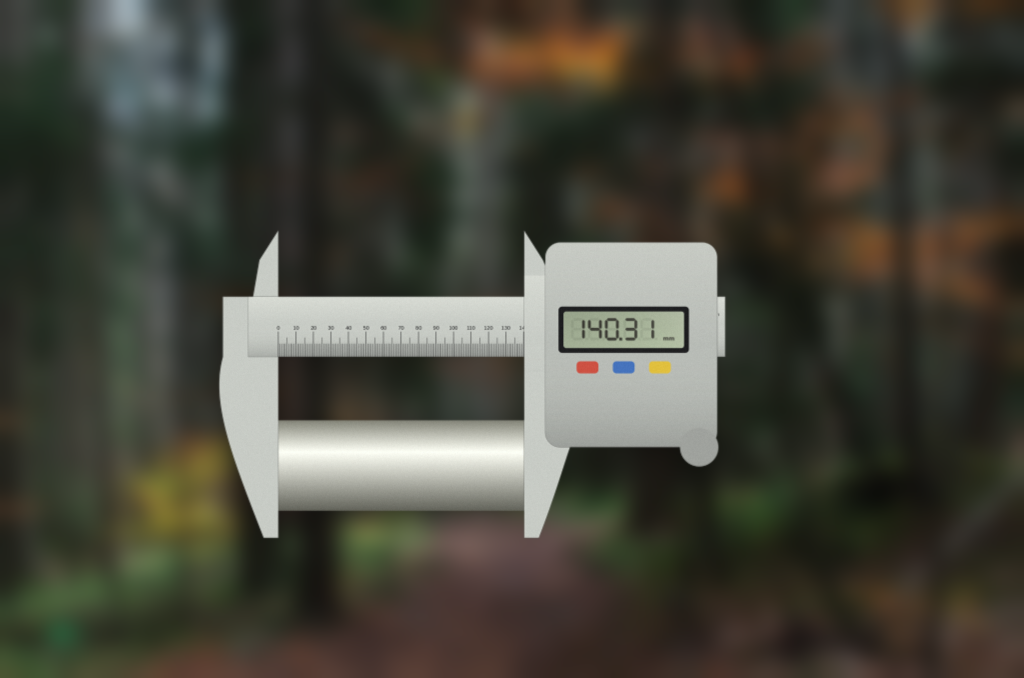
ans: {"value": 140.31, "unit": "mm"}
